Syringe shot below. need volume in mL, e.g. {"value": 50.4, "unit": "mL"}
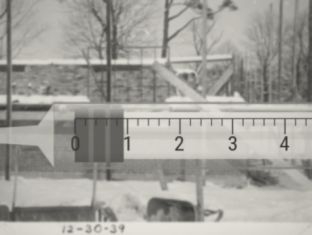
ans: {"value": 0, "unit": "mL"}
